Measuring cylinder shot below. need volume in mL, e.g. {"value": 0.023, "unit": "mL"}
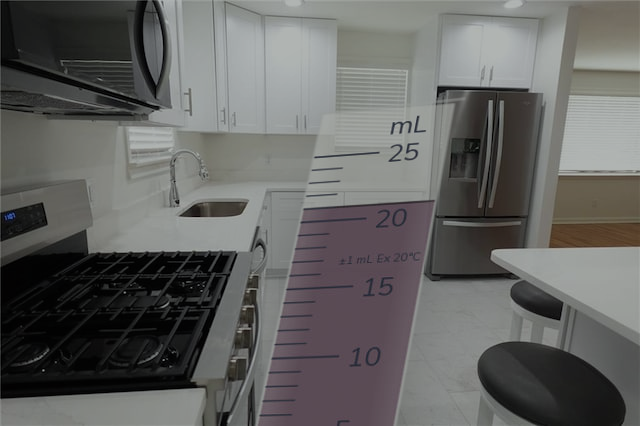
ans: {"value": 21, "unit": "mL"}
